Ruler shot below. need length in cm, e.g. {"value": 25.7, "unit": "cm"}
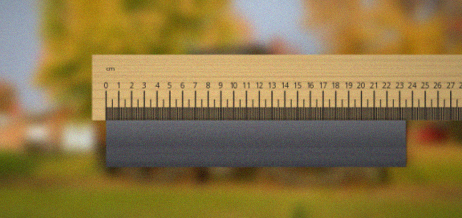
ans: {"value": 23.5, "unit": "cm"}
